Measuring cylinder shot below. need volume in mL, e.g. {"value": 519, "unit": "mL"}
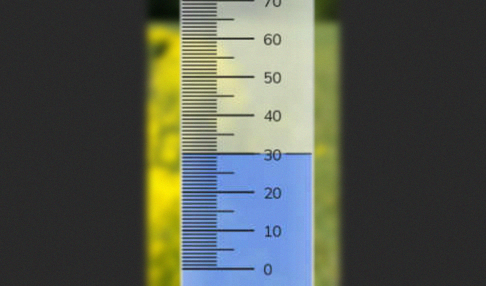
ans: {"value": 30, "unit": "mL"}
